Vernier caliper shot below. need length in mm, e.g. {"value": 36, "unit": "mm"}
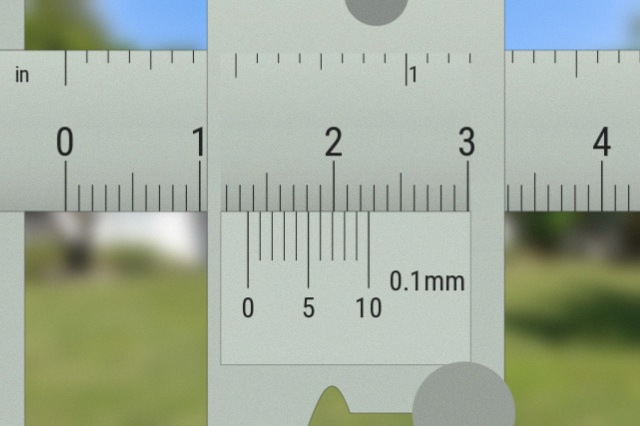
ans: {"value": 13.6, "unit": "mm"}
